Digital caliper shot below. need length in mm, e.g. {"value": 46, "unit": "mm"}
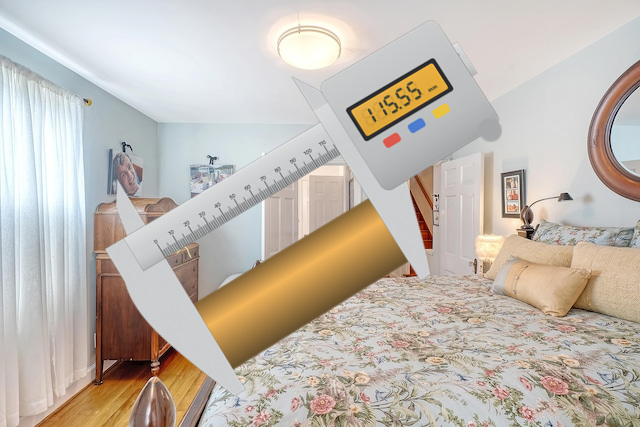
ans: {"value": 115.55, "unit": "mm"}
